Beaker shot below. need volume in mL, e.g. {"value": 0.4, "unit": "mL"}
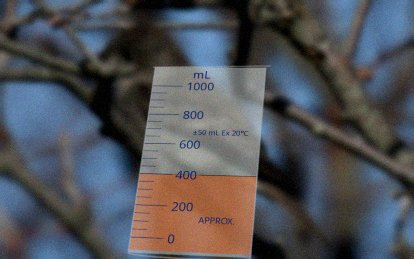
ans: {"value": 400, "unit": "mL"}
